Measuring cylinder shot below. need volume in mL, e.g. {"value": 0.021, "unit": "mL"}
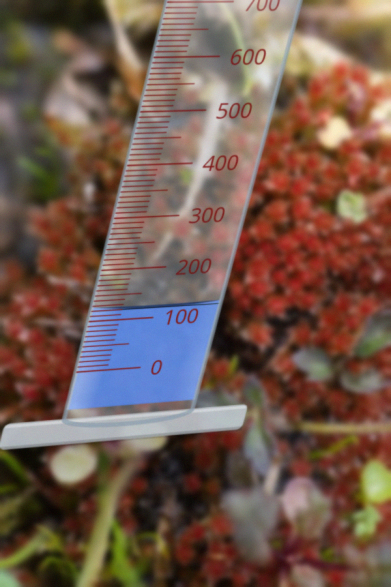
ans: {"value": 120, "unit": "mL"}
